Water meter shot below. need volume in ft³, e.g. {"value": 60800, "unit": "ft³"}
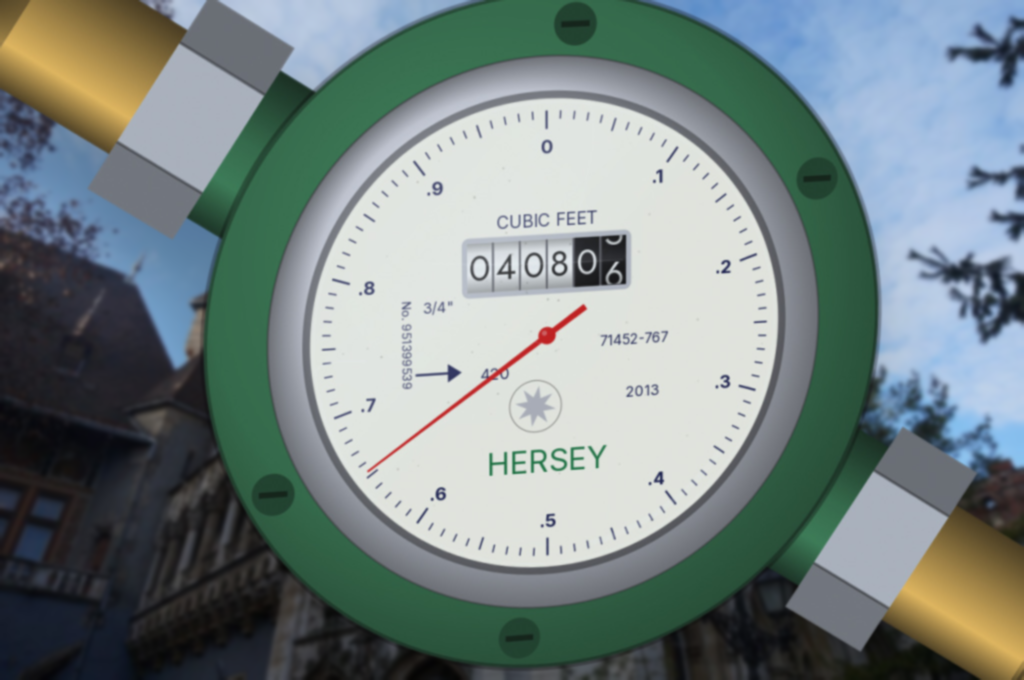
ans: {"value": 40805.65, "unit": "ft³"}
